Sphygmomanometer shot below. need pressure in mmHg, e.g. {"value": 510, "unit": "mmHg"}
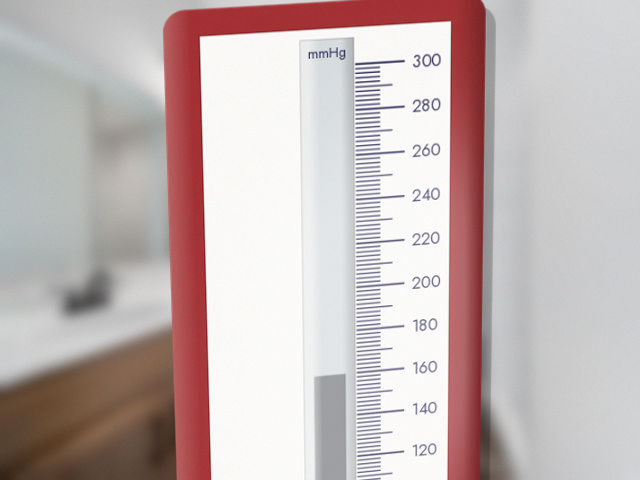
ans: {"value": 160, "unit": "mmHg"}
